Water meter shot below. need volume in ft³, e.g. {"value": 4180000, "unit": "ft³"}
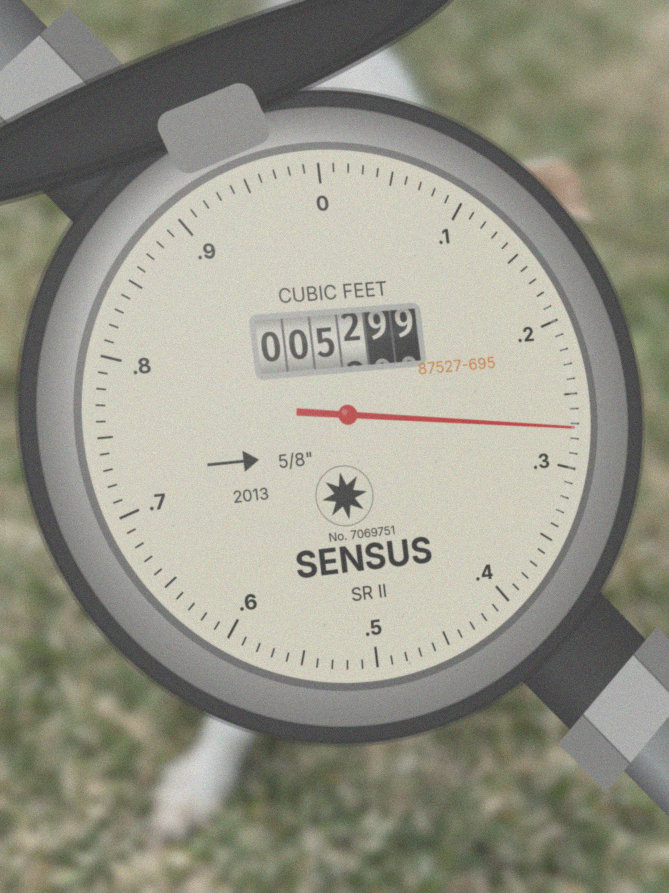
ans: {"value": 5299.27, "unit": "ft³"}
